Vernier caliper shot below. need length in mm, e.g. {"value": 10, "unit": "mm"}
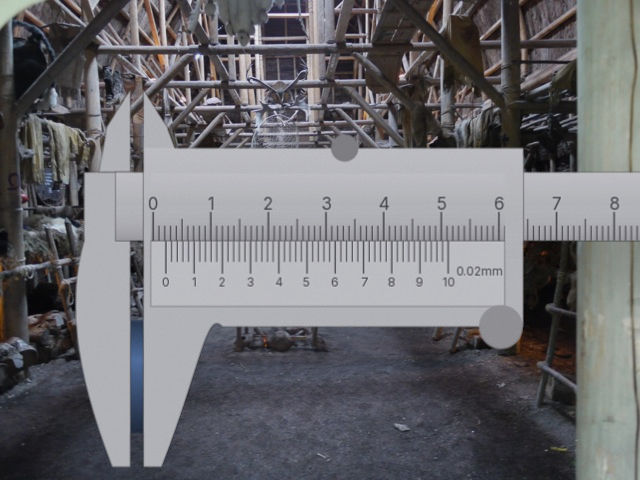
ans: {"value": 2.2, "unit": "mm"}
